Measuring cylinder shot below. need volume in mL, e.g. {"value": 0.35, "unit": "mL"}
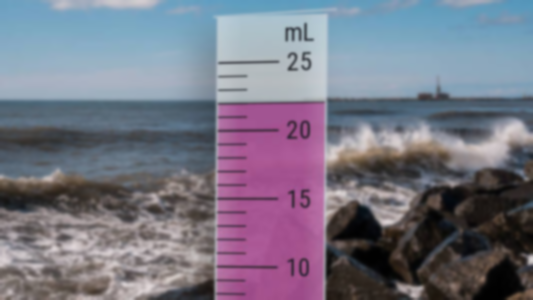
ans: {"value": 22, "unit": "mL"}
